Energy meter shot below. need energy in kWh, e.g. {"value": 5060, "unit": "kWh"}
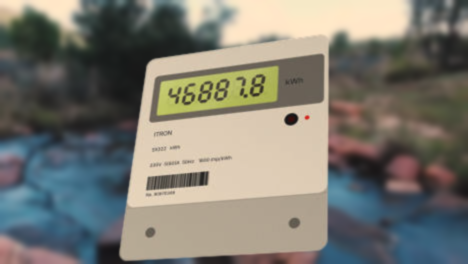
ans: {"value": 46887.8, "unit": "kWh"}
